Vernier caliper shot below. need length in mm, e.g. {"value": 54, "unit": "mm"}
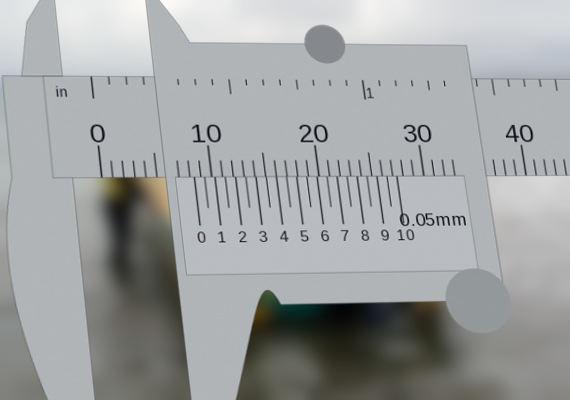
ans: {"value": 8.4, "unit": "mm"}
